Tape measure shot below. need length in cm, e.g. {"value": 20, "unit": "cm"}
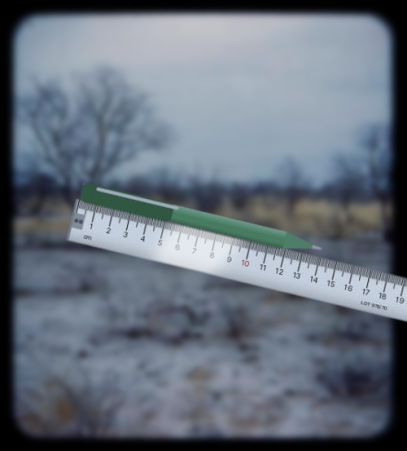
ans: {"value": 14, "unit": "cm"}
